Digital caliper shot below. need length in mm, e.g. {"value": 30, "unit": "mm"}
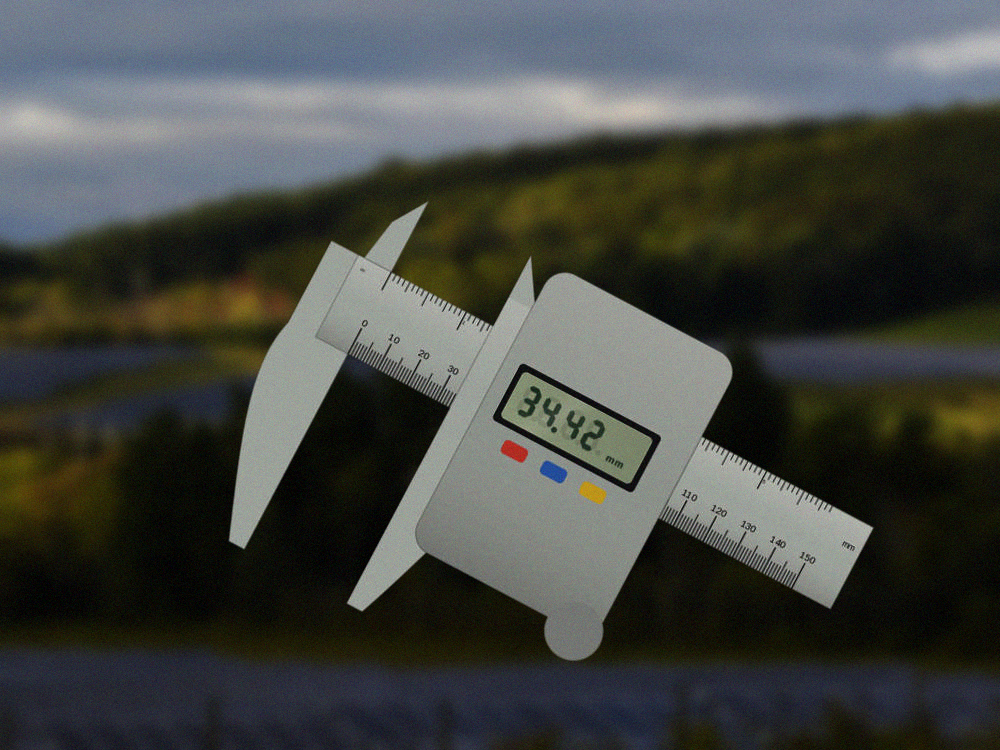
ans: {"value": 34.42, "unit": "mm"}
